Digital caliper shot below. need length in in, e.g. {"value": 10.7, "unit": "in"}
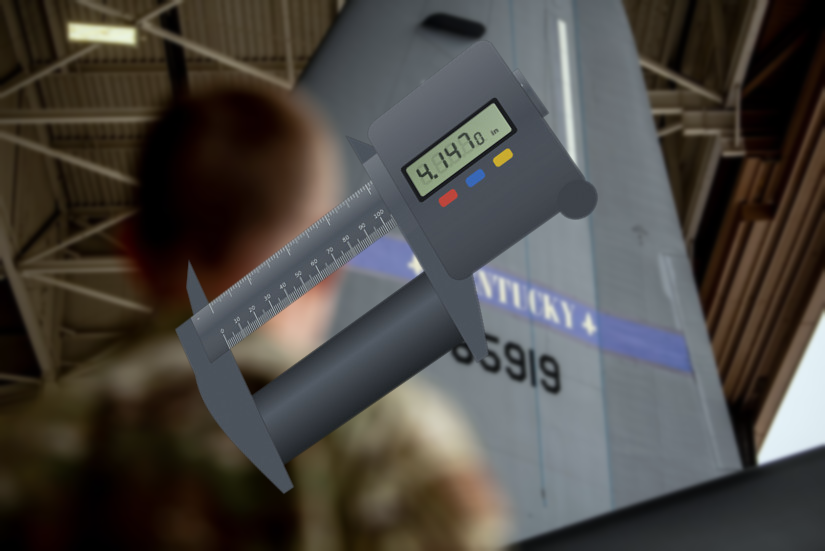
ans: {"value": 4.1470, "unit": "in"}
